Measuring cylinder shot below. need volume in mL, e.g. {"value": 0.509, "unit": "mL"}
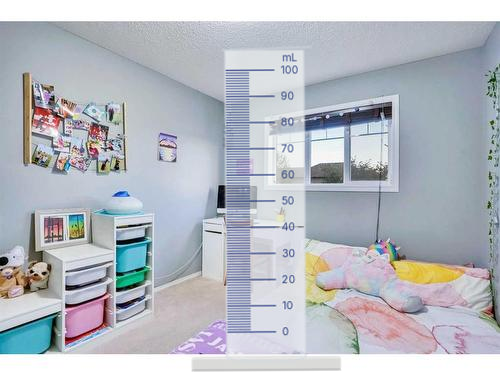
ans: {"value": 40, "unit": "mL"}
